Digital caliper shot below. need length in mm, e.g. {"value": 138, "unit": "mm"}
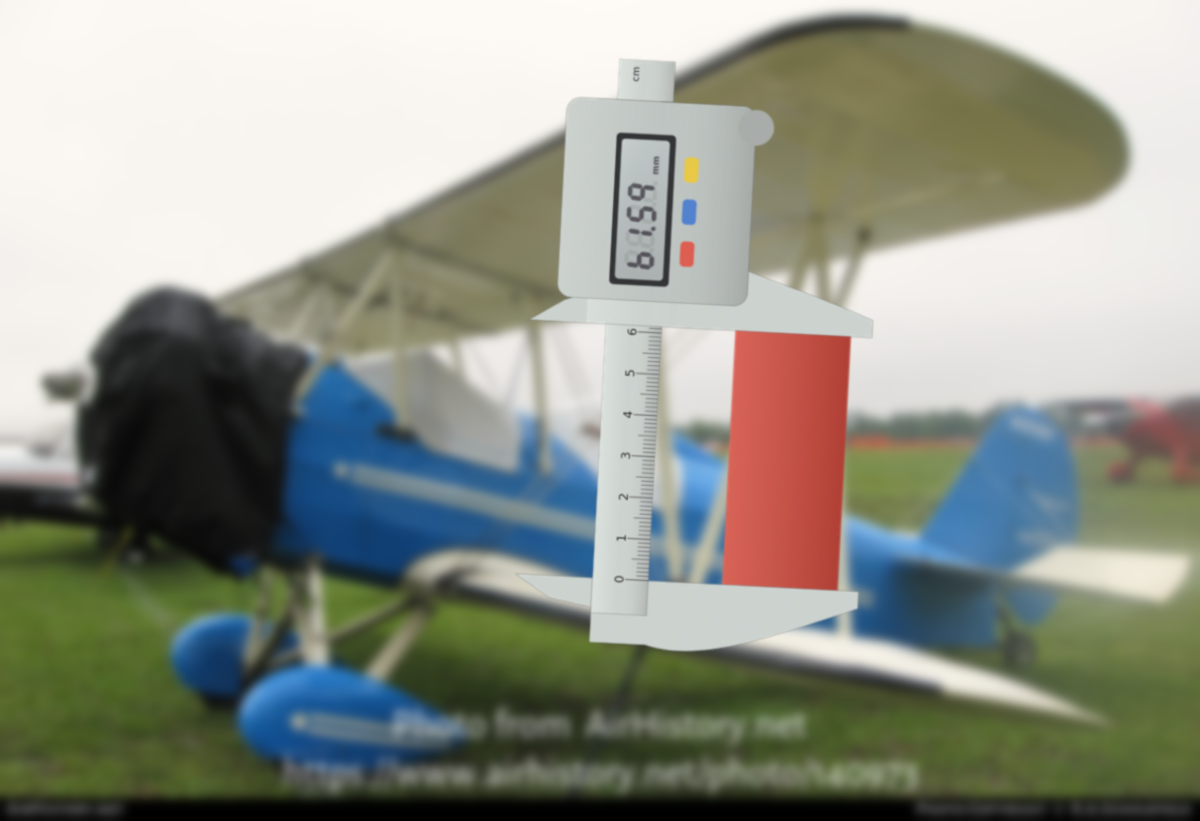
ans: {"value": 61.59, "unit": "mm"}
